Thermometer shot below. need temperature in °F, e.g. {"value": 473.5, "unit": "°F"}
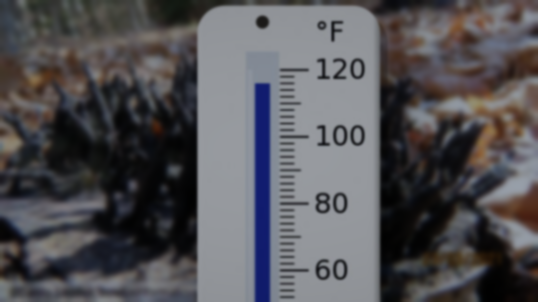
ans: {"value": 116, "unit": "°F"}
